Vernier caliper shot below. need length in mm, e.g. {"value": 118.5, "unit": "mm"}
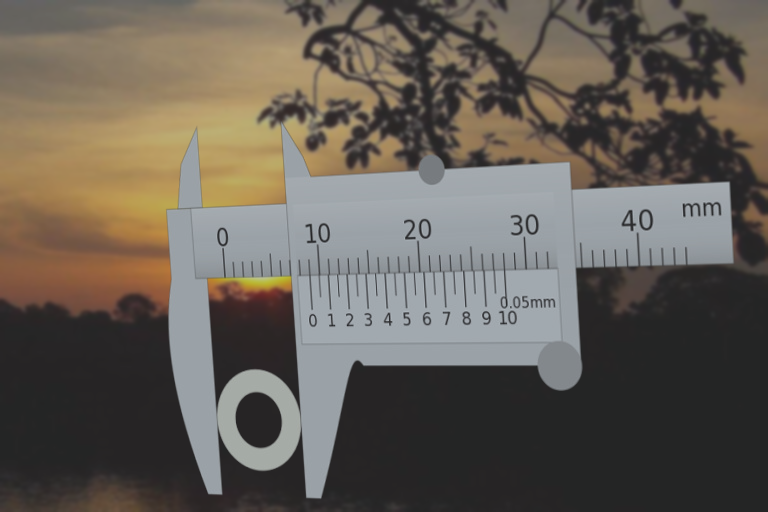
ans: {"value": 9.0, "unit": "mm"}
